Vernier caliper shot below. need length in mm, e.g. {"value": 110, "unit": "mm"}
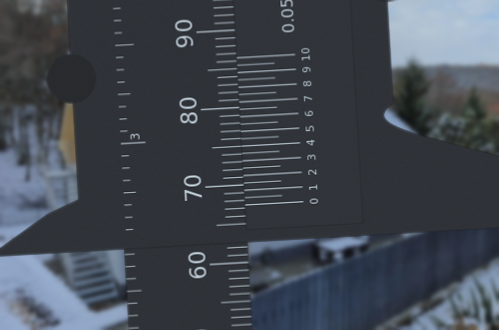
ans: {"value": 67.4, "unit": "mm"}
